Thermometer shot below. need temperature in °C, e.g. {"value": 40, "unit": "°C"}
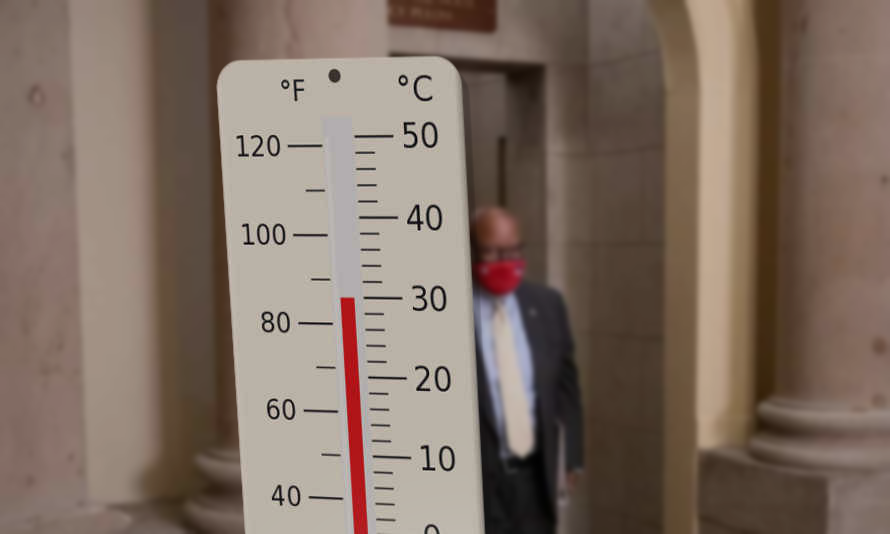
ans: {"value": 30, "unit": "°C"}
